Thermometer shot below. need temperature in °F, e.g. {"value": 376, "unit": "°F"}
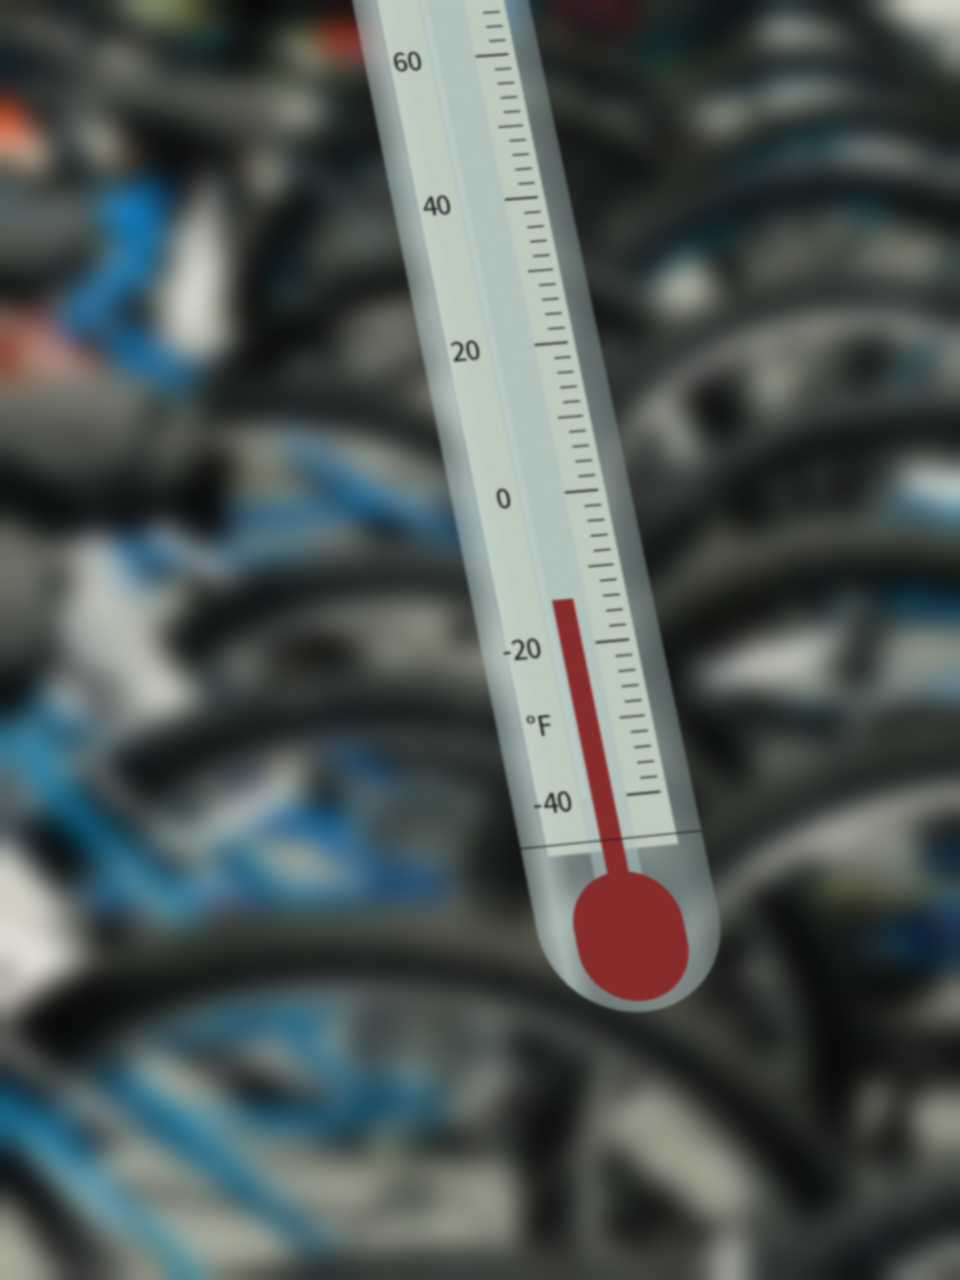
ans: {"value": -14, "unit": "°F"}
